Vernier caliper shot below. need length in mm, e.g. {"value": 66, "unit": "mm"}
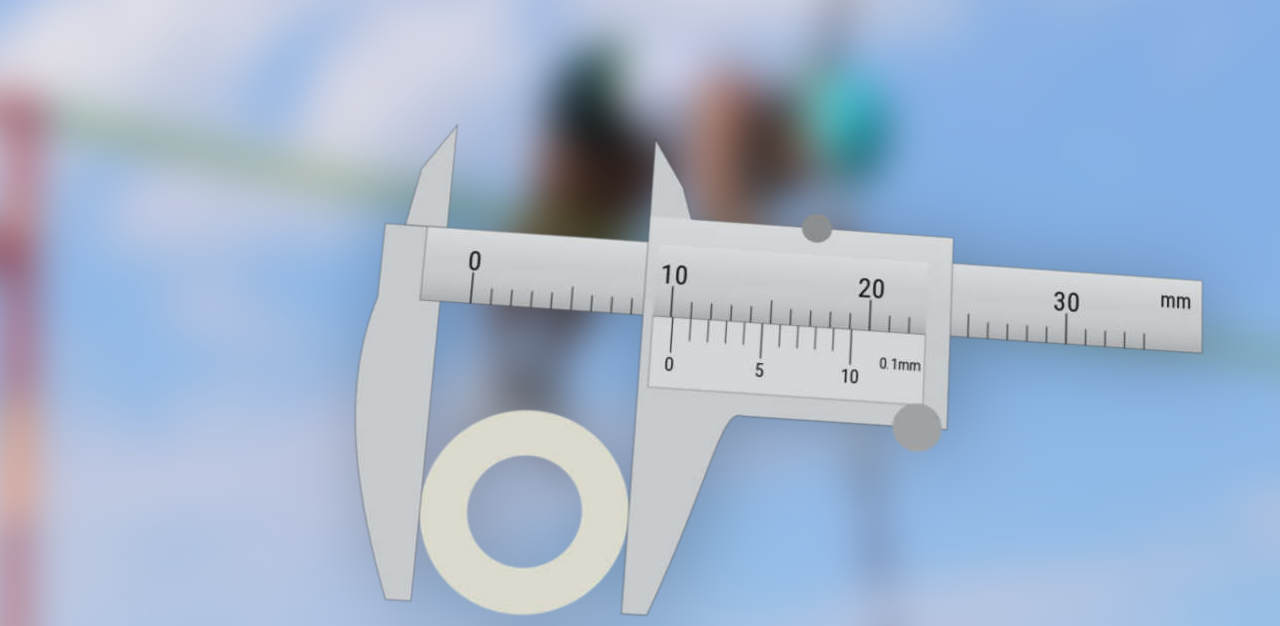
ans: {"value": 10.1, "unit": "mm"}
